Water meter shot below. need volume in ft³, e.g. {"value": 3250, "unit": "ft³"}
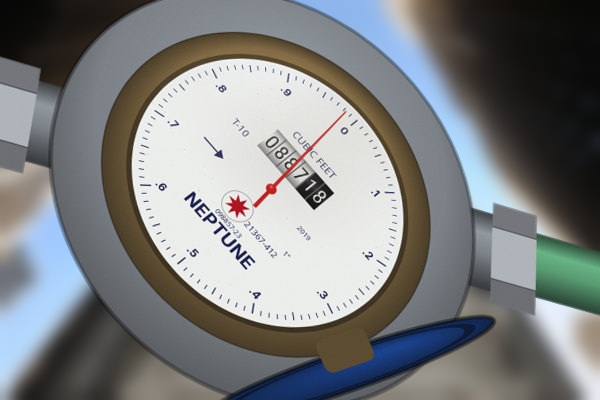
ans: {"value": 88717.98, "unit": "ft³"}
